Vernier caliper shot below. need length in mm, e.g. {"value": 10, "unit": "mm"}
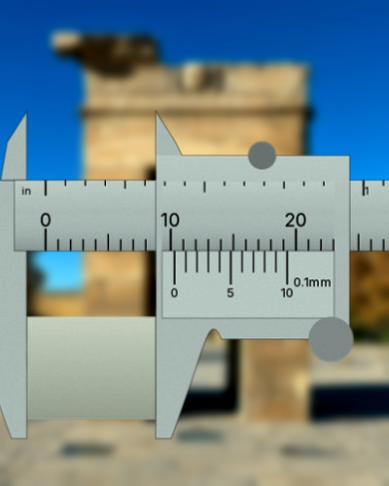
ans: {"value": 10.3, "unit": "mm"}
